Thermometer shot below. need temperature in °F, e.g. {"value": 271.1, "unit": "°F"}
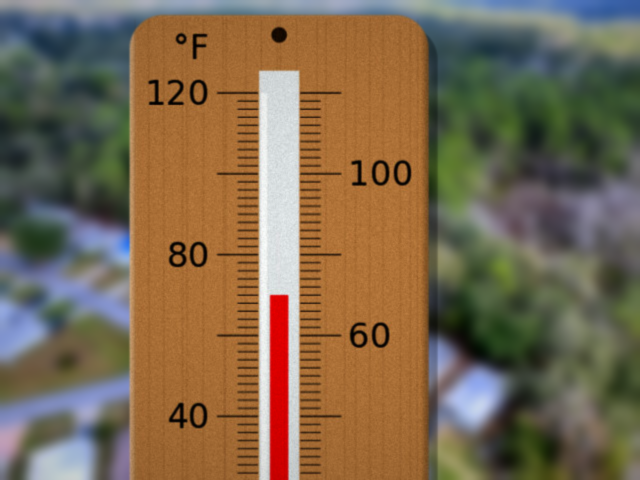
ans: {"value": 70, "unit": "°F"}
